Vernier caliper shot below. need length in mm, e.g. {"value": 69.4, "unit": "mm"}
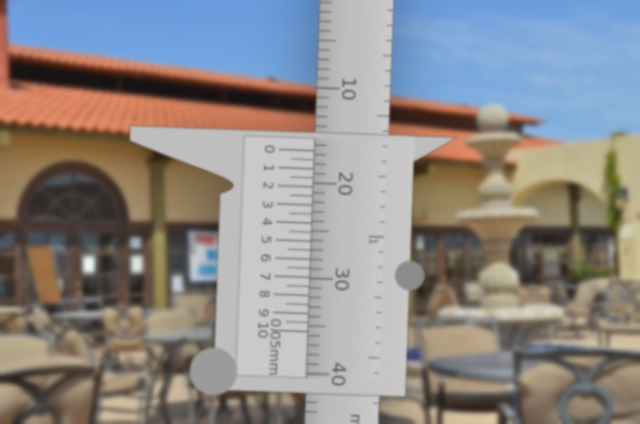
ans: {"value": 16.6, "unit": "mm"}
